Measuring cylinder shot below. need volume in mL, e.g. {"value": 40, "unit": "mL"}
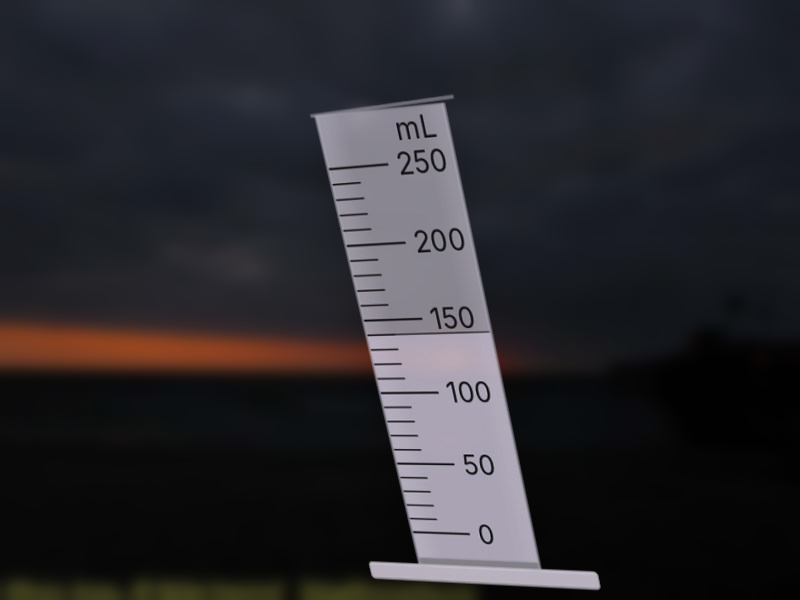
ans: {"value": 140, "unit": "mL"}
